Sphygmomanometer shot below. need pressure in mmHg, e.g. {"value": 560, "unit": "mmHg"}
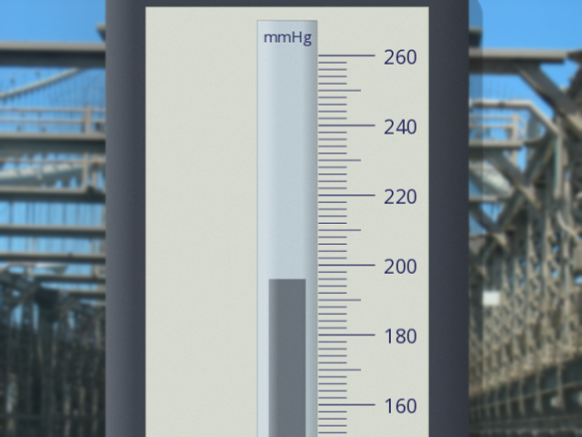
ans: {"value": 196, "unit": "mmHg"}
